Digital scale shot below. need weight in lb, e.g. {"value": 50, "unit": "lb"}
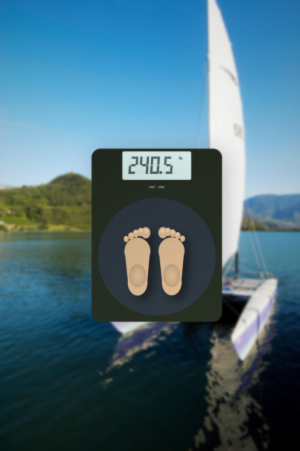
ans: {"value": 240.5, "unit": "lb"}
